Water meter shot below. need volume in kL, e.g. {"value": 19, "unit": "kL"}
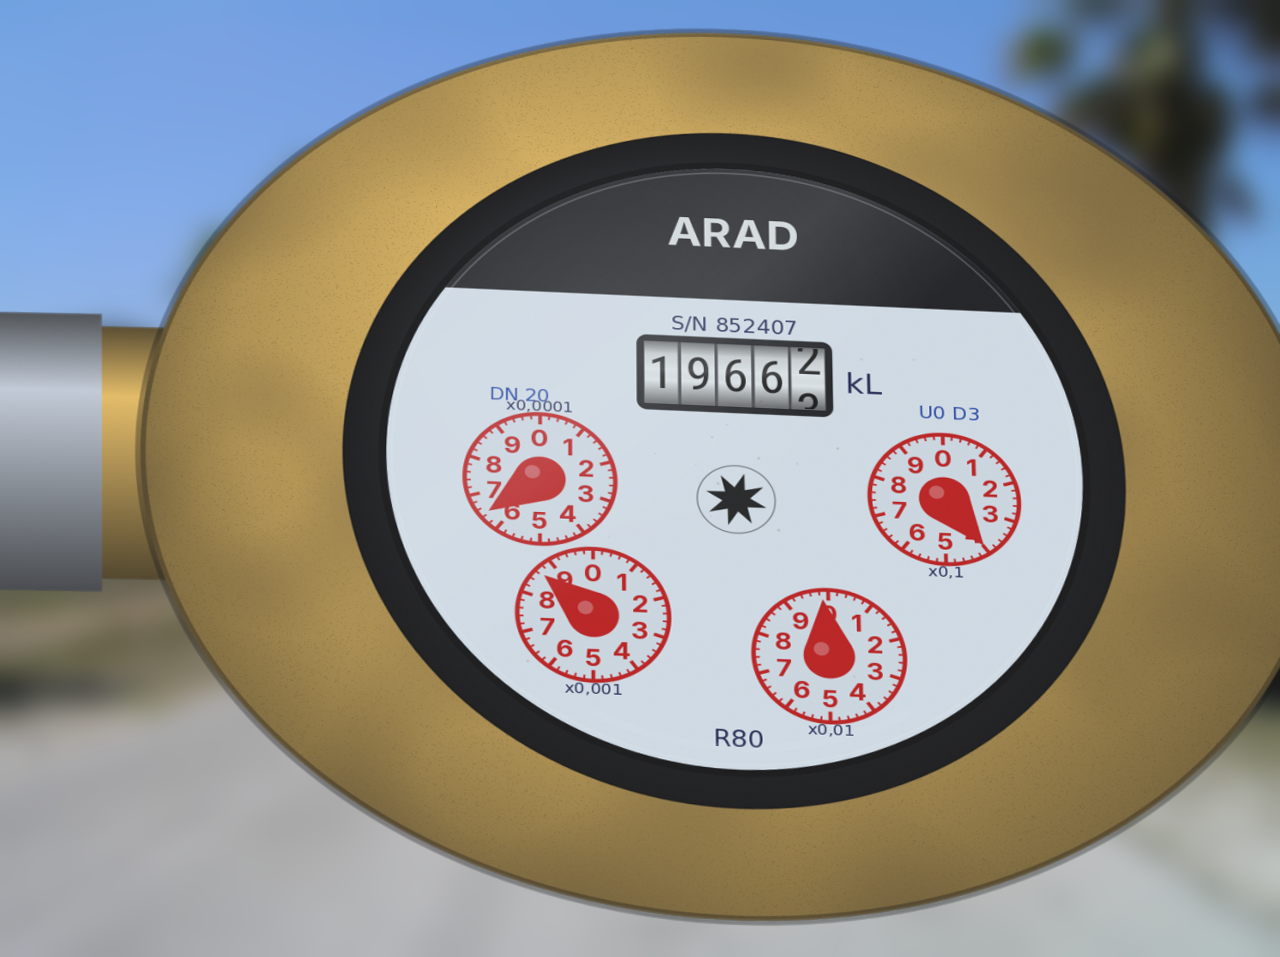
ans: {"value": 19662.3986, "unit": "kL"}
